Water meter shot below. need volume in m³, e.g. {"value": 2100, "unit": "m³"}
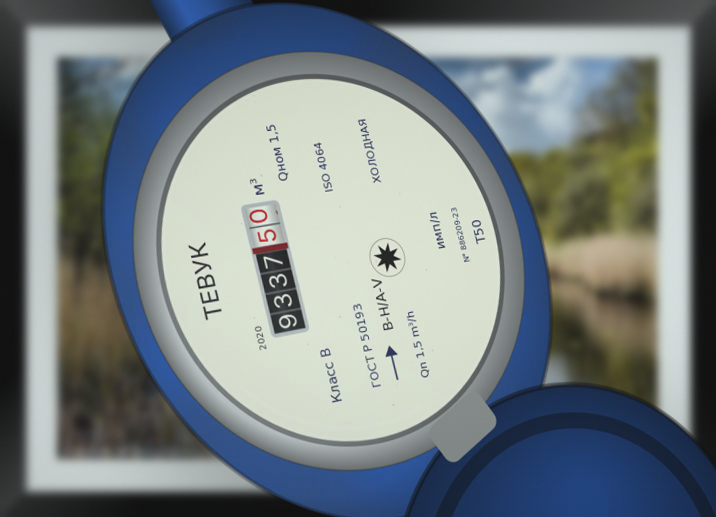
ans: {"value": 9337.50, "unit": "m³"}
